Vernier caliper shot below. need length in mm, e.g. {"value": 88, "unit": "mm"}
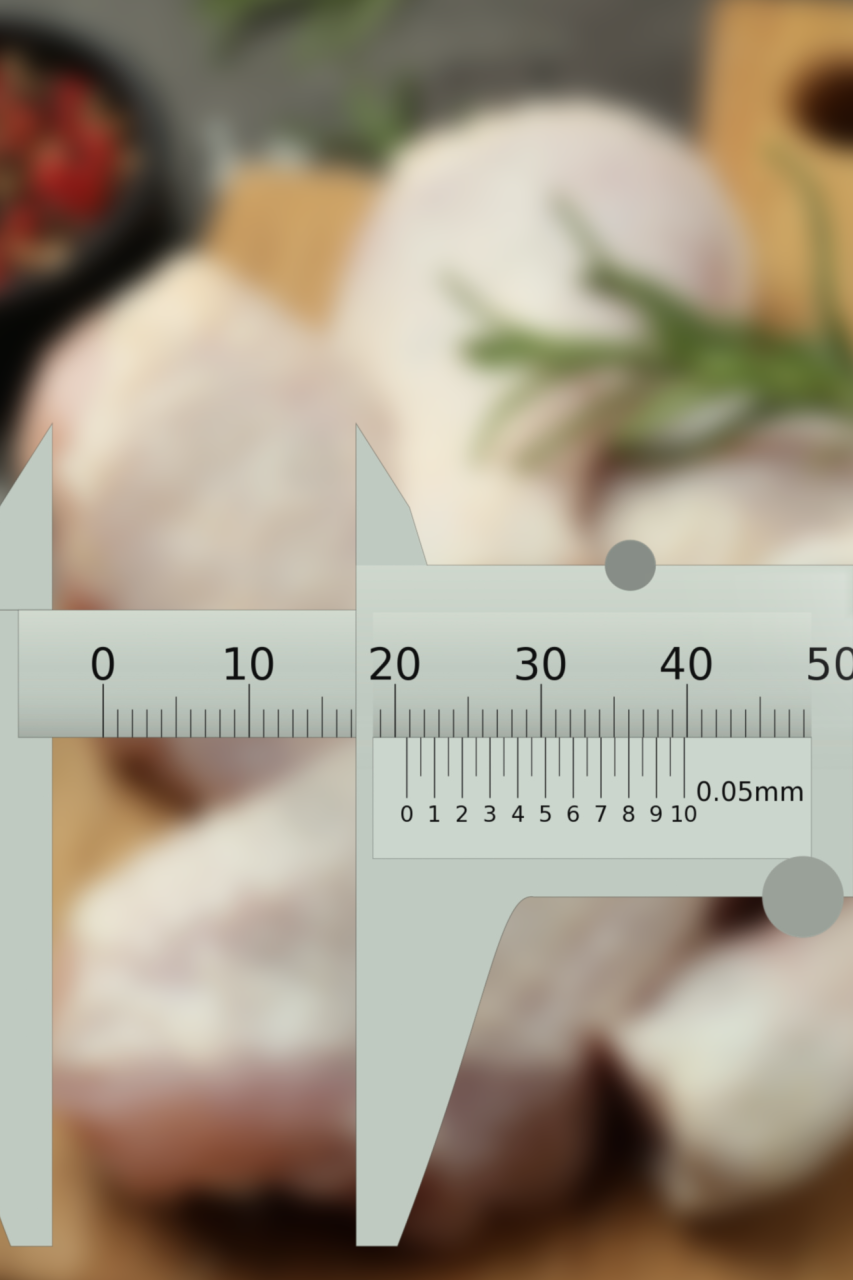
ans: {"value": 20.8, "unit": "mm"}
